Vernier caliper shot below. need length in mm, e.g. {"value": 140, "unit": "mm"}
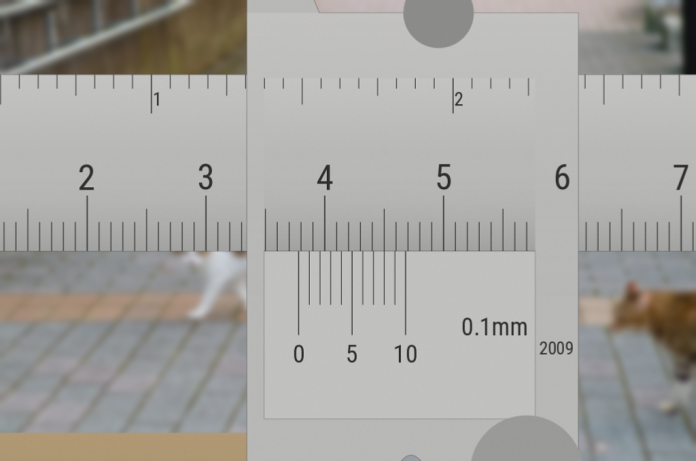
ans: {"value": 37.8, "unit": "mm"}
